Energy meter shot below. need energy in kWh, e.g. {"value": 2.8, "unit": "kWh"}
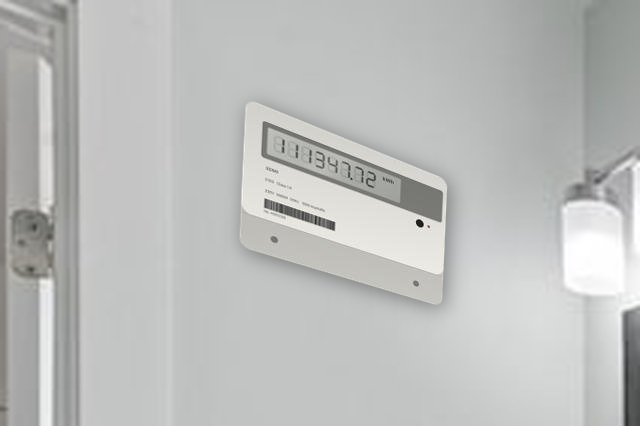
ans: {"value": 111347.72, "unit": "kWh"}
